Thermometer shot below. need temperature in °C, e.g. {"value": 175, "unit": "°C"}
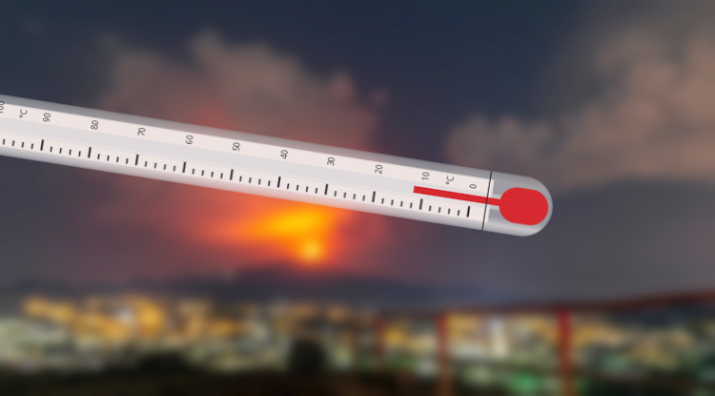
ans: {"value": 12, "unit": "°C"}
